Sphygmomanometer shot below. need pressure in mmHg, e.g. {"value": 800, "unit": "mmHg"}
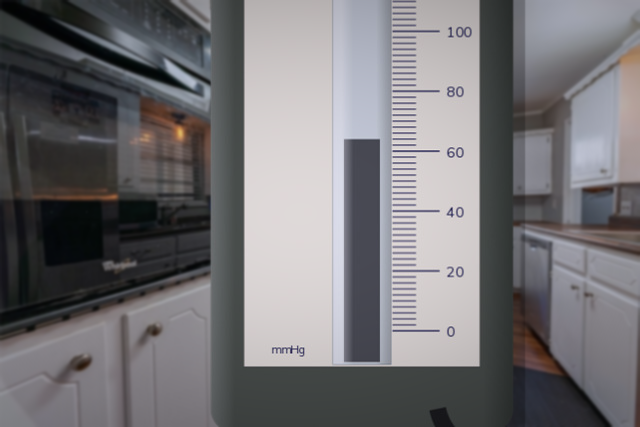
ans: {"value": 64, "unit": "mmHg"}
